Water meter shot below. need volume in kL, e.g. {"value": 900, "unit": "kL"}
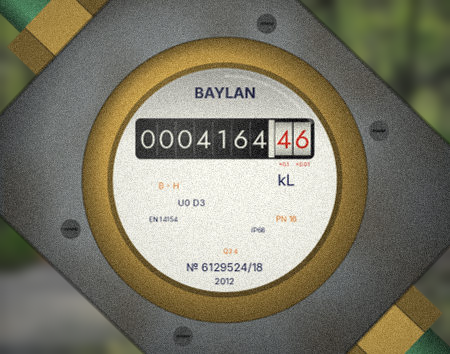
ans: {"value": 4164.46, "unit": "kL"}
